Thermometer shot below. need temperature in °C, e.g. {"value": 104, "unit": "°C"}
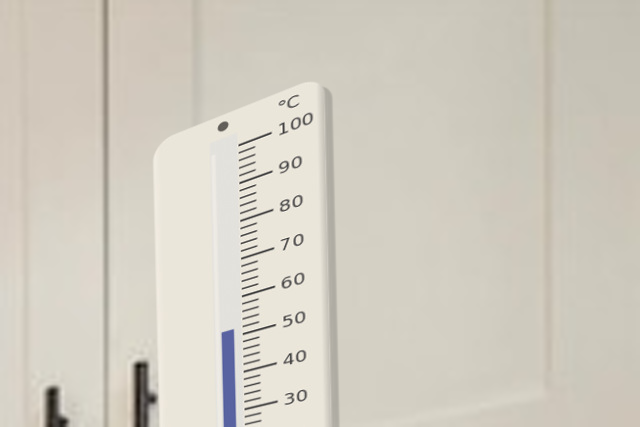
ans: {"value": 52, "unit": "°C"}
